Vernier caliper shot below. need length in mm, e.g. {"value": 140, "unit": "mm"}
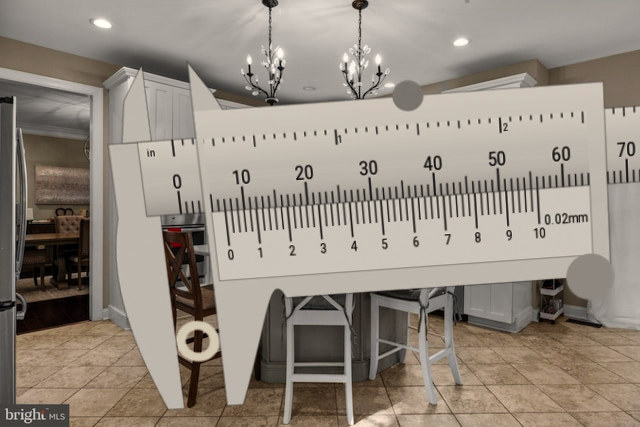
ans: {"value": 7.0, "unit": "mm"}
